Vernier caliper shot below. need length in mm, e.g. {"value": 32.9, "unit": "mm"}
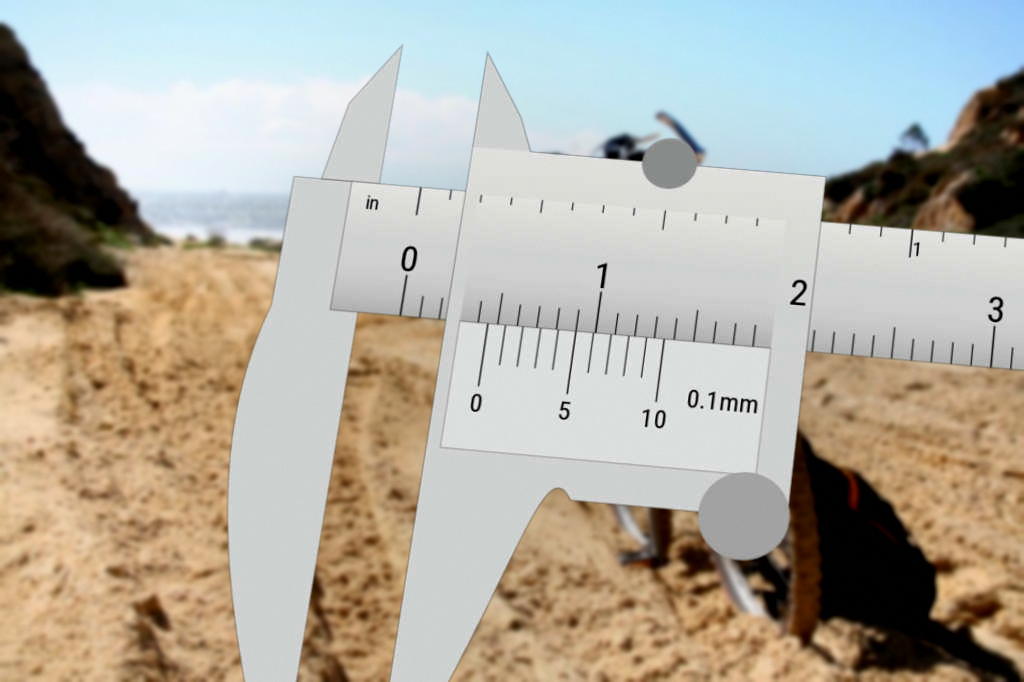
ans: {"value": 4.5, "unit": "mm"}
